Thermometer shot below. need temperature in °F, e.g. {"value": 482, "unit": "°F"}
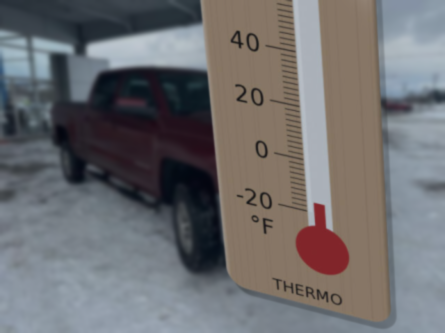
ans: {"value": -16, "unit": "°F"}
